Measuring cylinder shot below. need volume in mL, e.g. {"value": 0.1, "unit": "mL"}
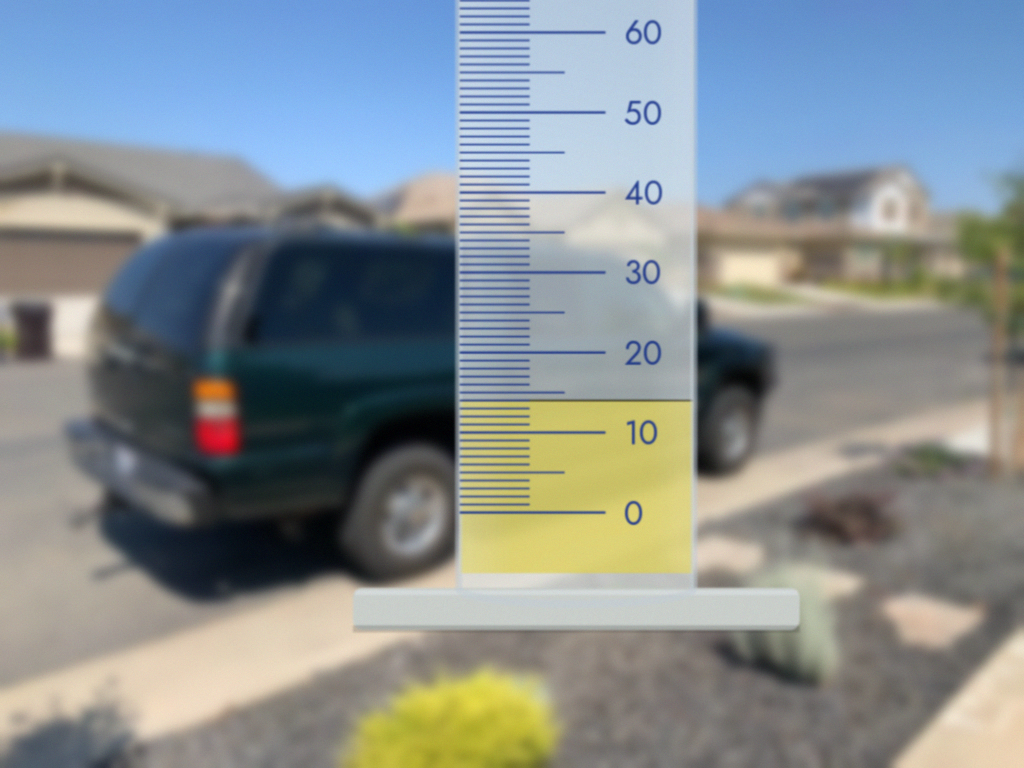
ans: {"value": 14, "unit": "mL"}
